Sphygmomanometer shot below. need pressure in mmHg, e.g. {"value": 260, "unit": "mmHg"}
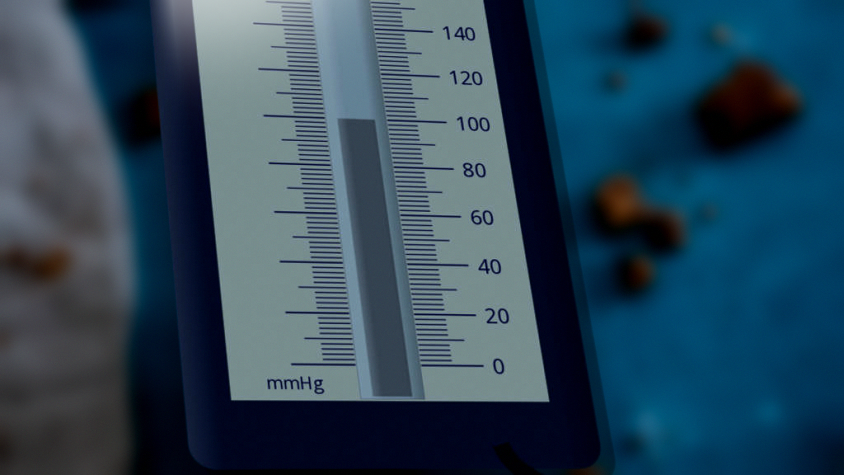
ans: {"value": 100, "unit": "mmHg"}
